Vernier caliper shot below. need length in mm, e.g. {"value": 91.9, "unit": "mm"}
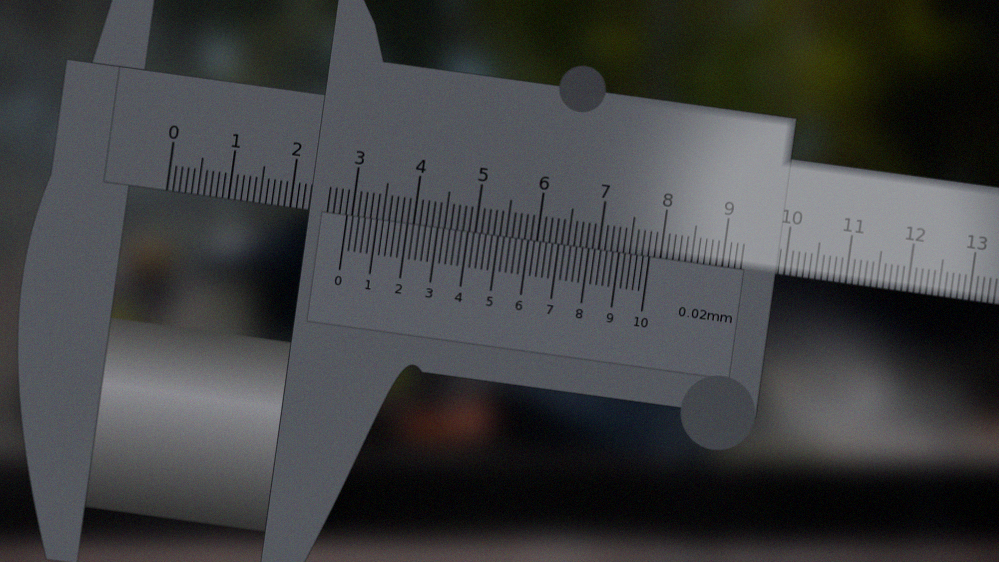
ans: {"value": 29.2, "unit": "mm"}
